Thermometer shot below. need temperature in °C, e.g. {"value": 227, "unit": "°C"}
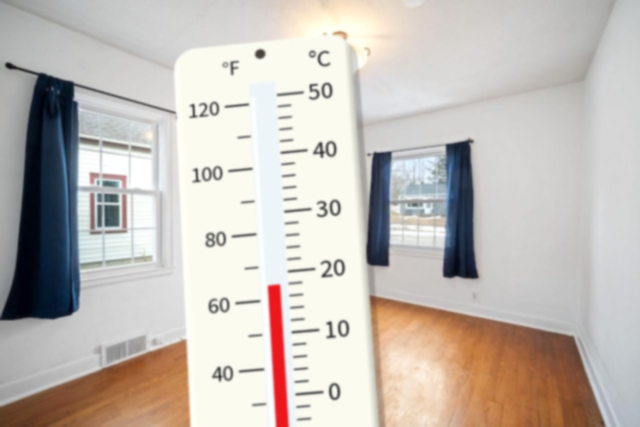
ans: {"value": 18, "unit": "°C"}
